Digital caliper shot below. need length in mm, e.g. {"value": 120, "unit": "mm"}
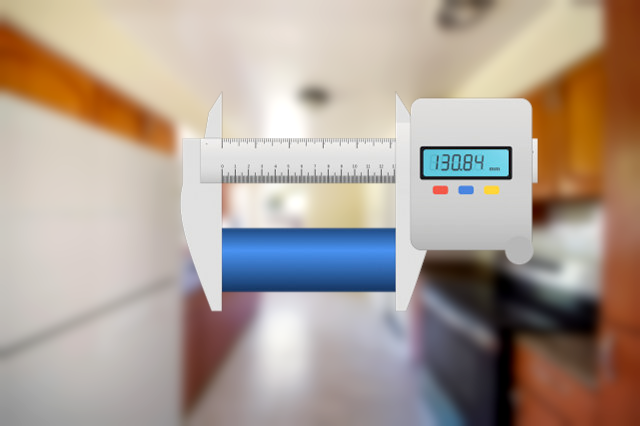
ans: {"value": 130.84, "unit": "mm"}
